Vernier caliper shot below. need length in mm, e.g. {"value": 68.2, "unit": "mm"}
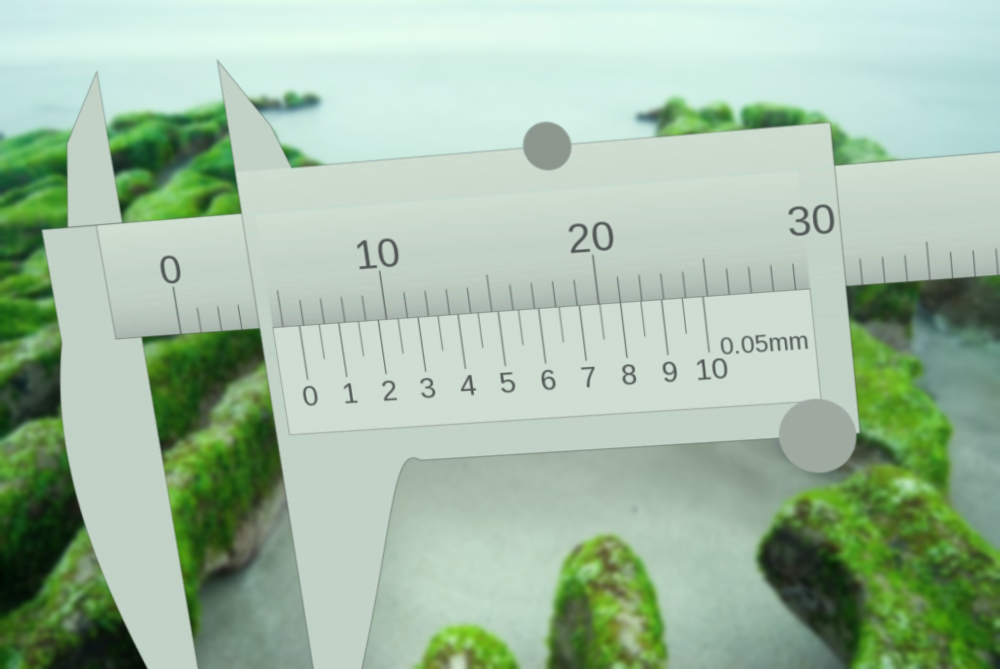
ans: {"value": 5.8, "unit": "mm"}
